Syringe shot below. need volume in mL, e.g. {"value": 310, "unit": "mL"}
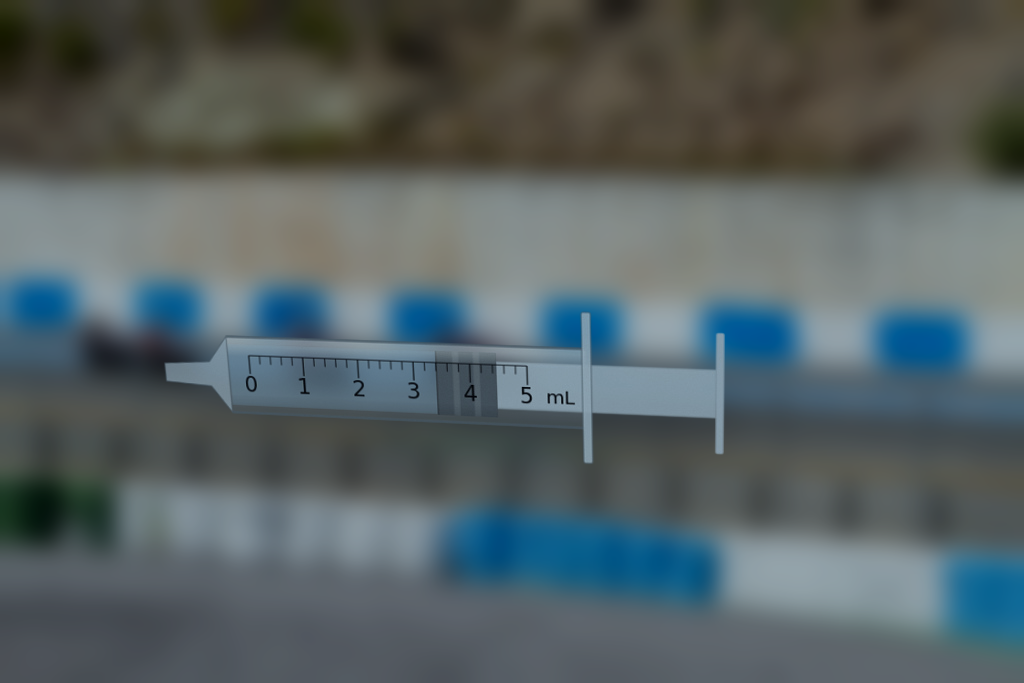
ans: {"value": 3.4, "unit": "mL"}
